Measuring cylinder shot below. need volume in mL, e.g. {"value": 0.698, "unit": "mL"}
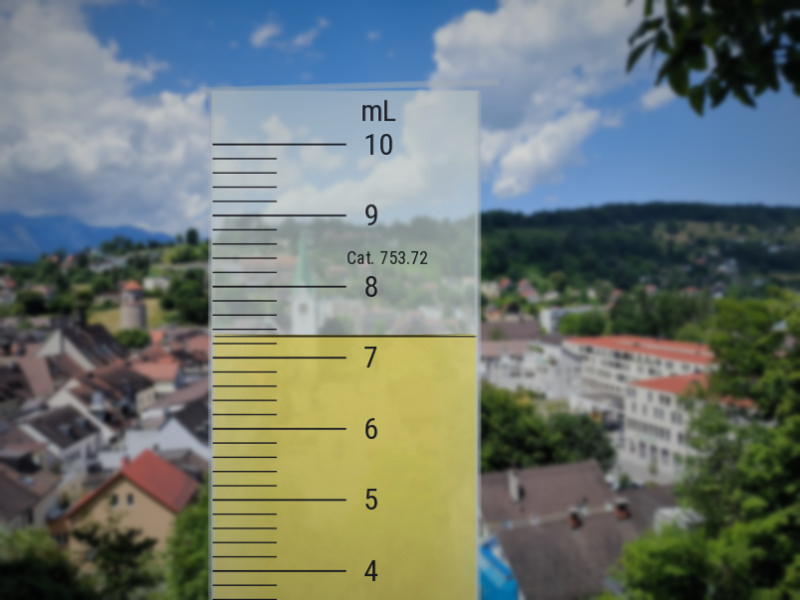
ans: {"value": 7.3, "unit": "mL"}
